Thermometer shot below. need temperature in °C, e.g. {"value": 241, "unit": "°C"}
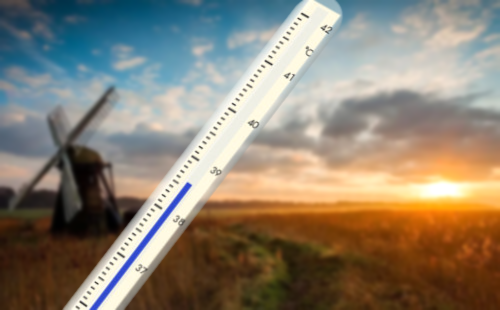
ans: {"value": 38.6, "unit": "°C"}
